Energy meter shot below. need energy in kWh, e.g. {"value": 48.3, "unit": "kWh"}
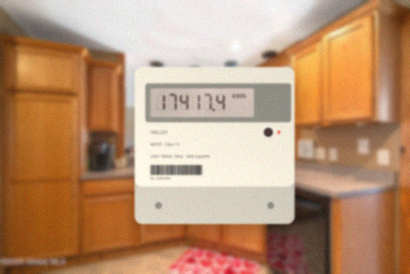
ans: {"value": 17417.4, "unit": "kWh"}
